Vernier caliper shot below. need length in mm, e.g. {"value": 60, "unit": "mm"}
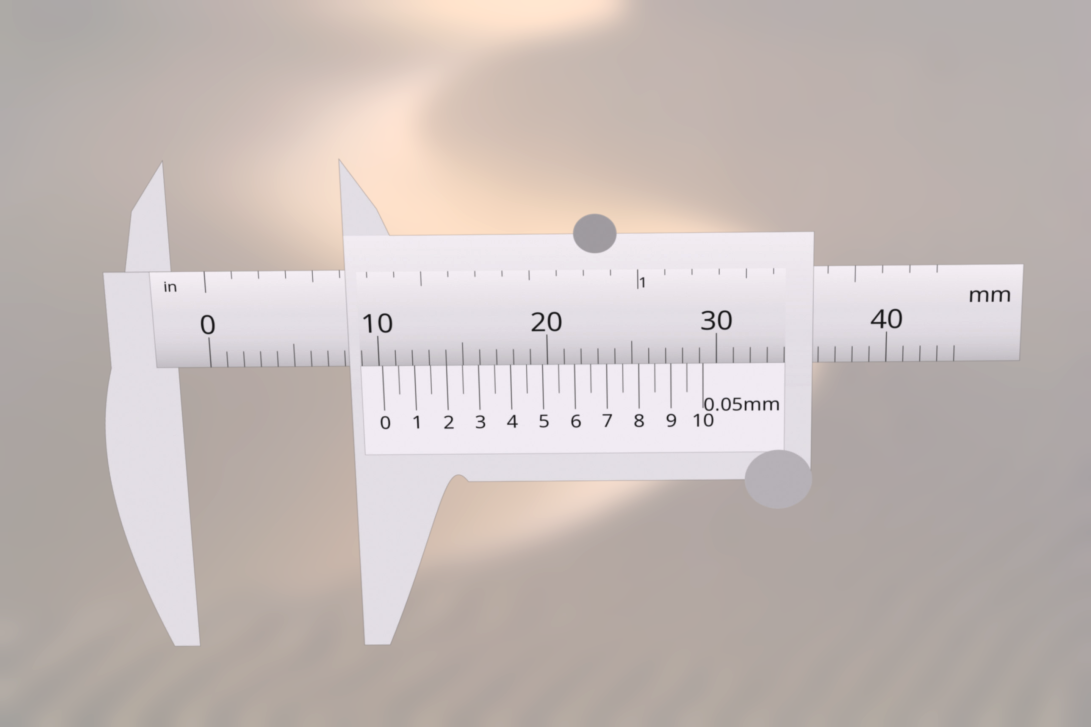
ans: {"value": 10.2, "unit": "mm"}
